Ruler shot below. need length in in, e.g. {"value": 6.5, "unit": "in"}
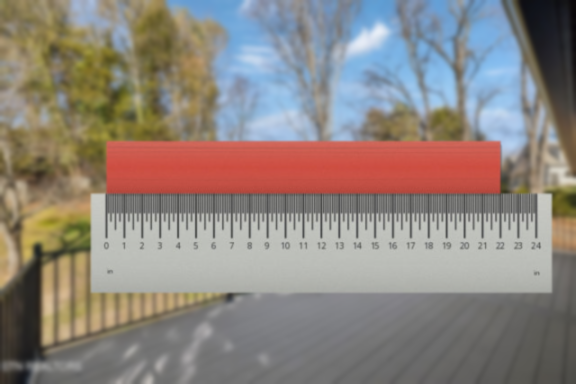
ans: {"value": 22, "unit": "in"}
